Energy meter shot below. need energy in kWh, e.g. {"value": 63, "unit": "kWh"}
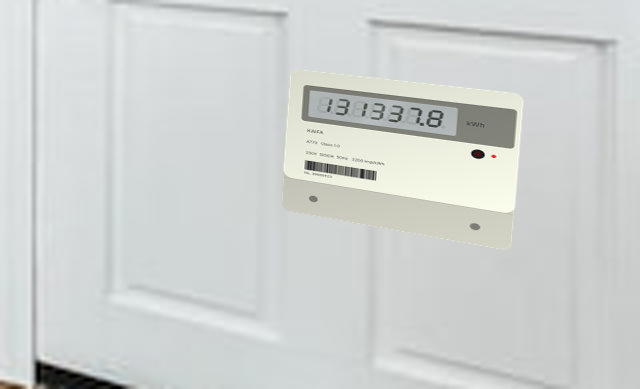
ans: {"value": 131337.8, "unit": "kWh"}
